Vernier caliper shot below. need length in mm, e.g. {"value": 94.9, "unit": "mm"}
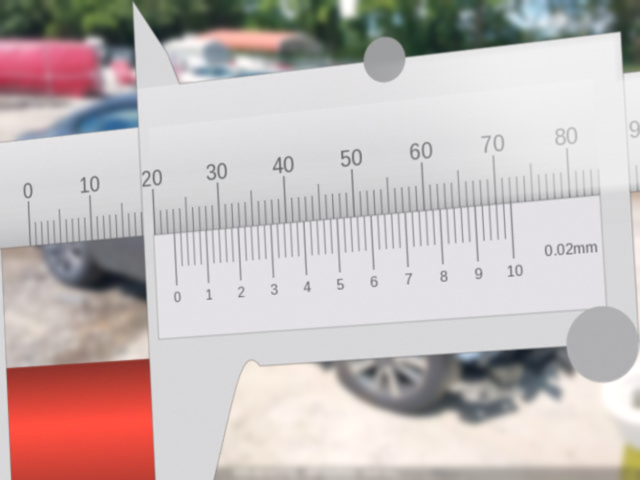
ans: {"value": 23.0, "unit": "mm"}
